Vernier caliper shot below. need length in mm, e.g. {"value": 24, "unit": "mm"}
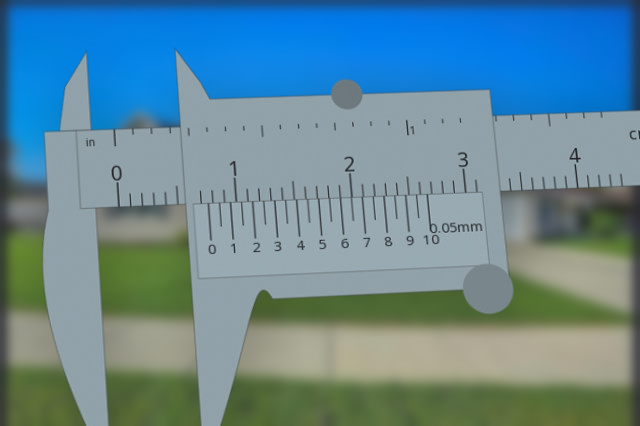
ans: {"value": 7.6, "unit": "mm"}
